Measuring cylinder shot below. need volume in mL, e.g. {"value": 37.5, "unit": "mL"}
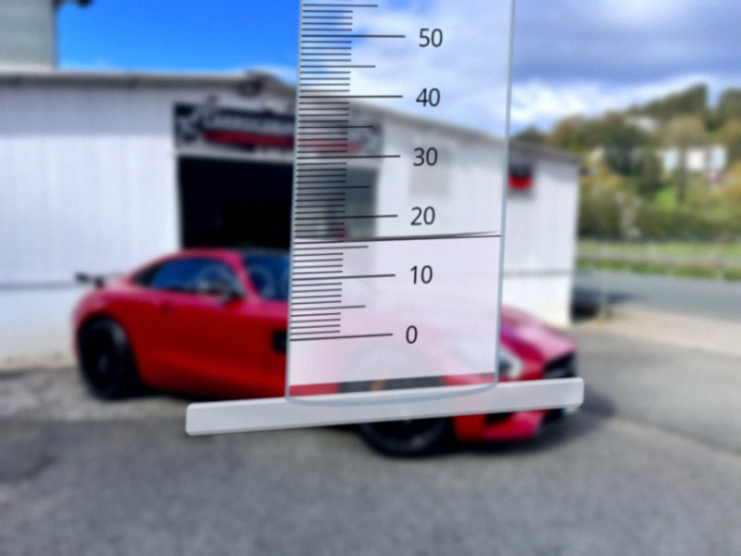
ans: {"value": 16, "unit": "mL"}
